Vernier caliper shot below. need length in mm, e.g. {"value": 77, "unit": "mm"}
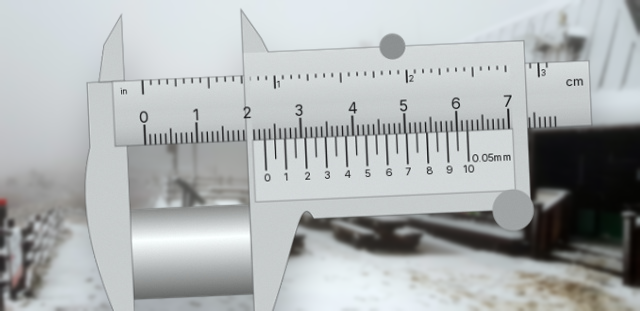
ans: {"value": 23.0, "unit": "mm"}
